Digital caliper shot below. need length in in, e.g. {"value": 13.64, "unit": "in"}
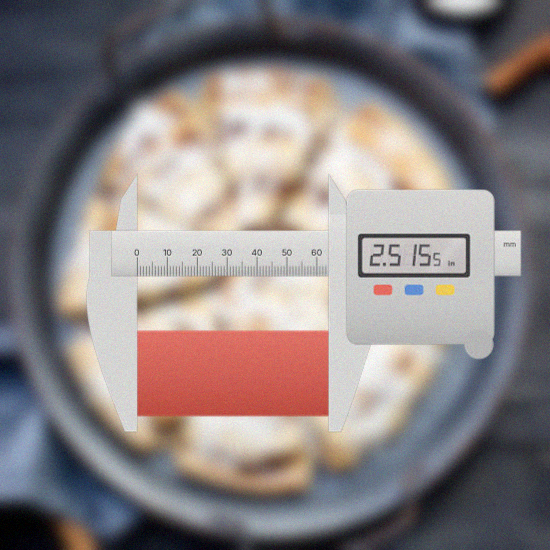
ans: {"value": 2.5155, "unit": "in"}
